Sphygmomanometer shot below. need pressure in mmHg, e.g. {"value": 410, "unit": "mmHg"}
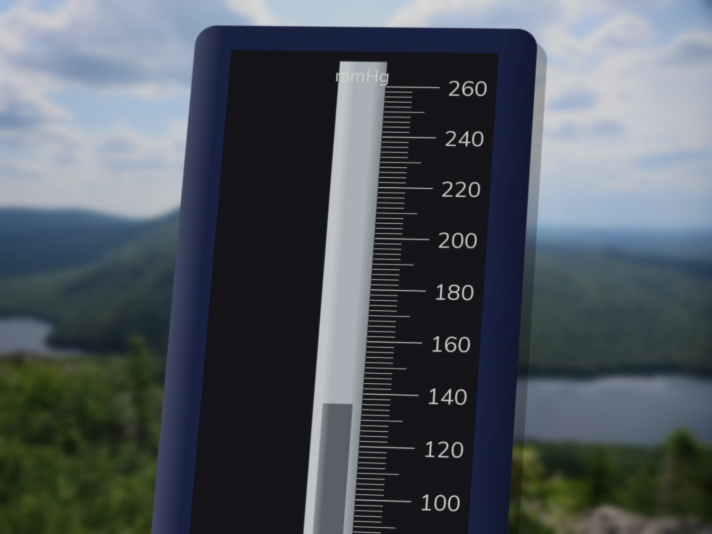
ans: {"value": 136, "unit": "mmHg"}
